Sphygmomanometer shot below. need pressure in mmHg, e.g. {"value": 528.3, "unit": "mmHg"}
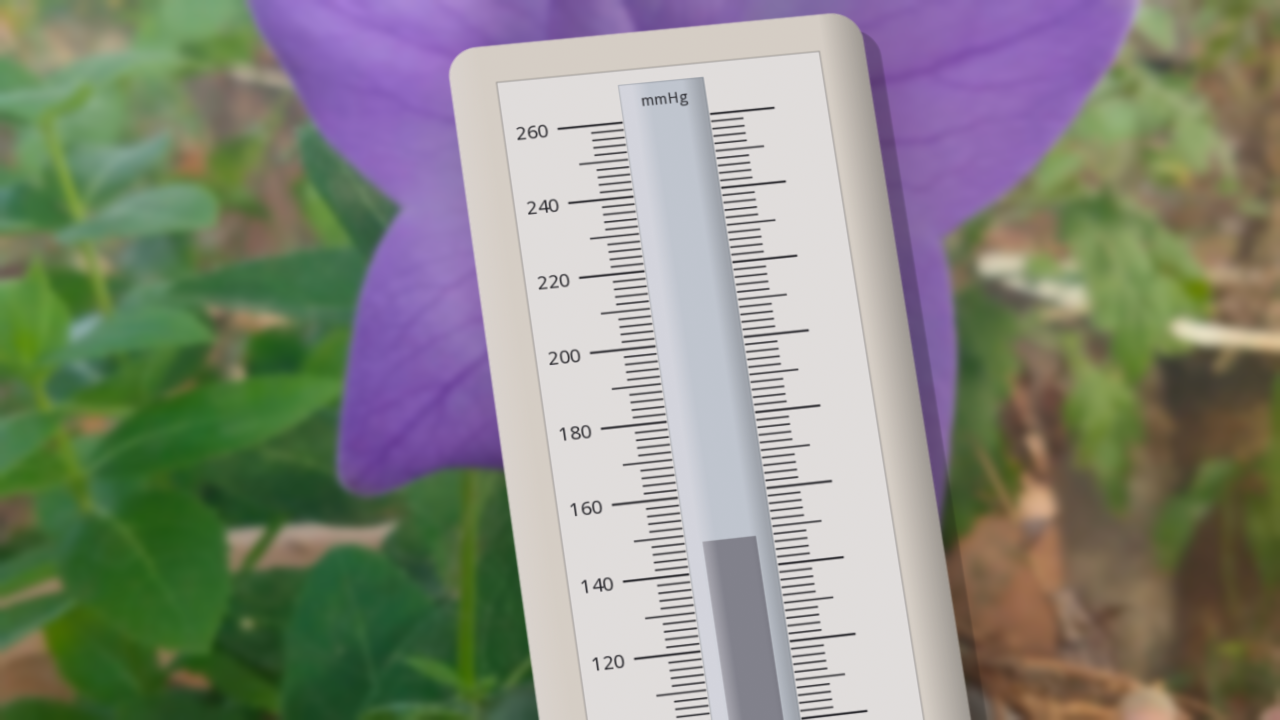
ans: {"value": 148, "unit": "mmHg"}
